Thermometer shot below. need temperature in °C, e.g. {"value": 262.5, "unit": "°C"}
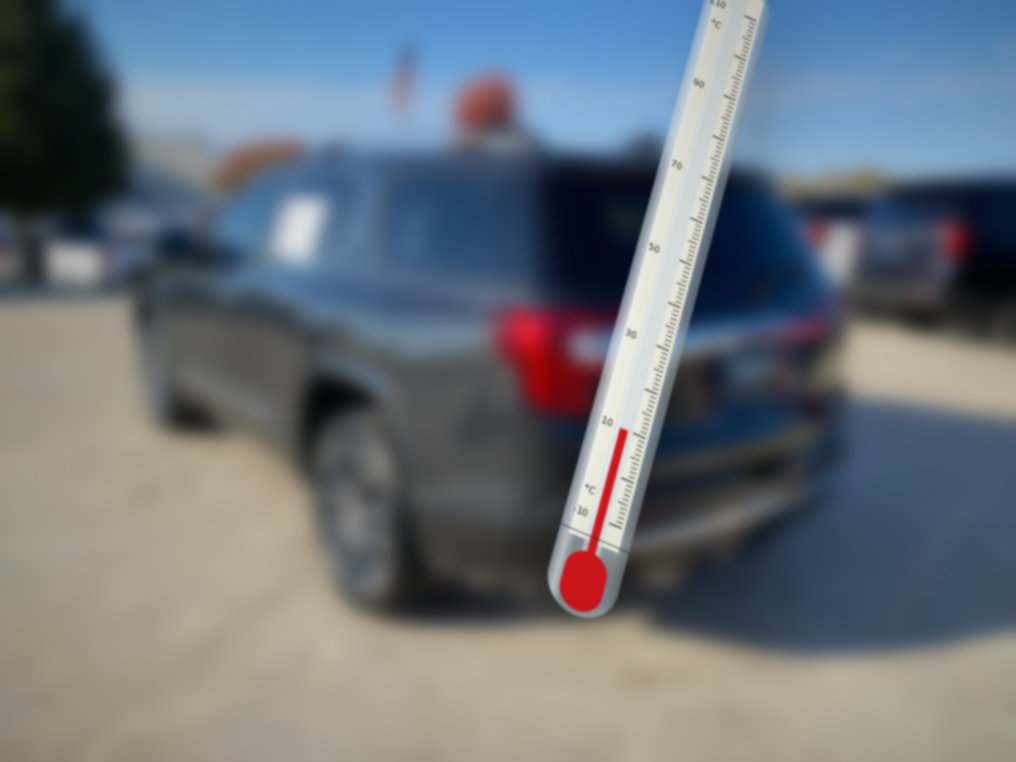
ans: {"value": 10, "unit": "°C"}
